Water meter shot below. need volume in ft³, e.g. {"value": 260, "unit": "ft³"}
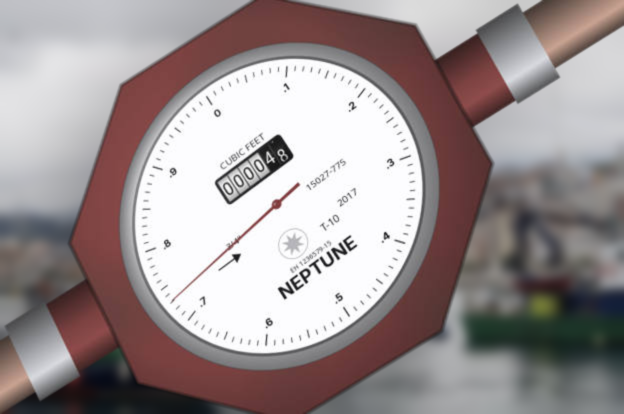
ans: {"value": 47.73, "unit": "ft³"}
